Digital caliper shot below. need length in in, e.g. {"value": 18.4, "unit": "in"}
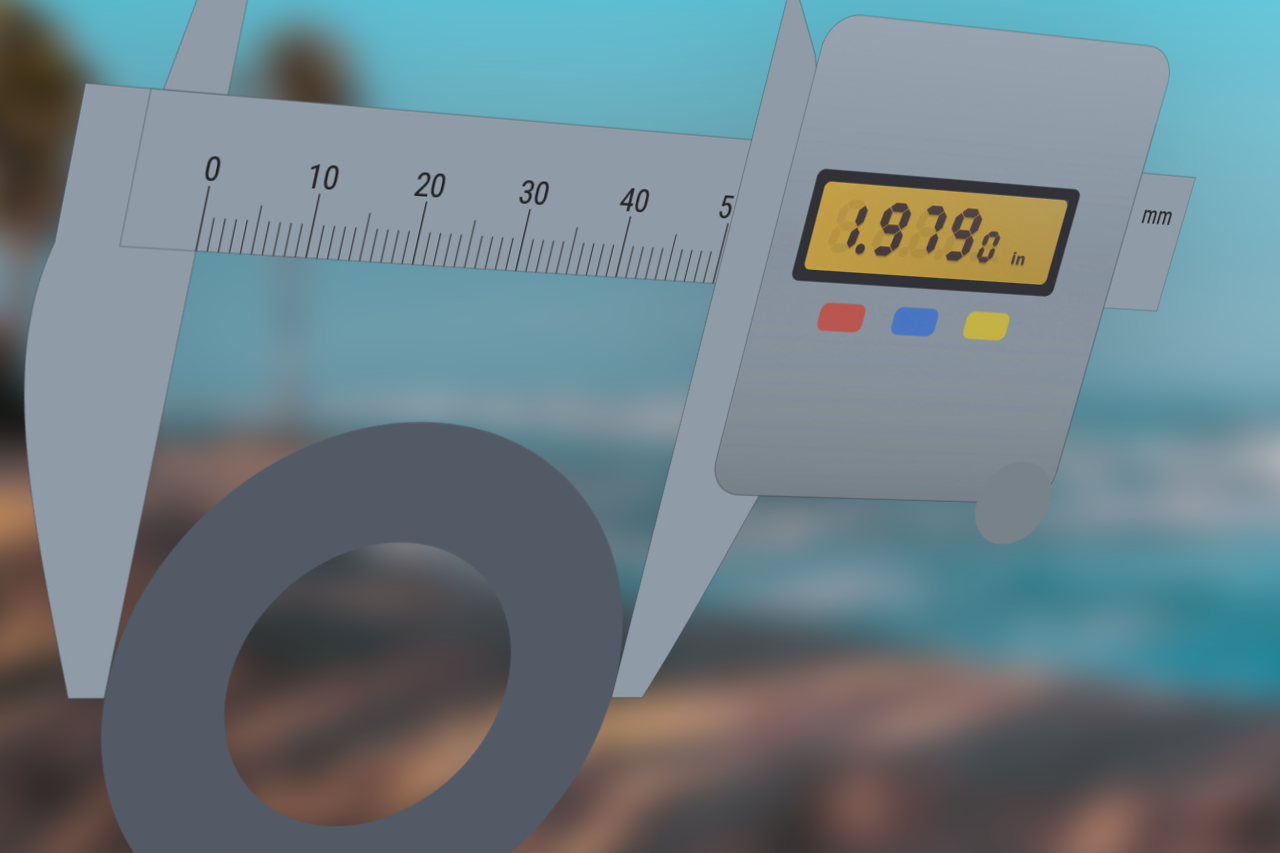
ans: {"value": 1.9790, "unit": "in"}
